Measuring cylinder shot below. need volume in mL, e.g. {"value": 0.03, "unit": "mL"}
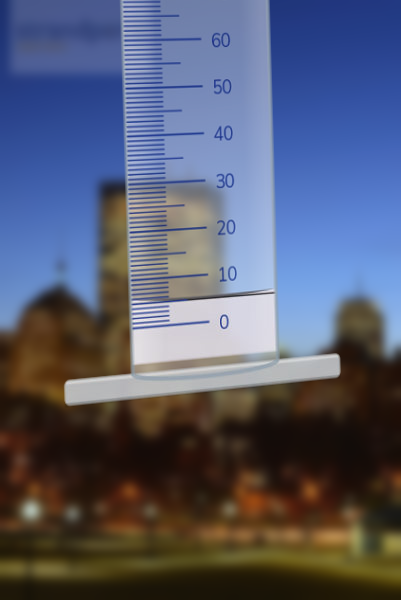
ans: {"value": 5, "unit": "mL"}
